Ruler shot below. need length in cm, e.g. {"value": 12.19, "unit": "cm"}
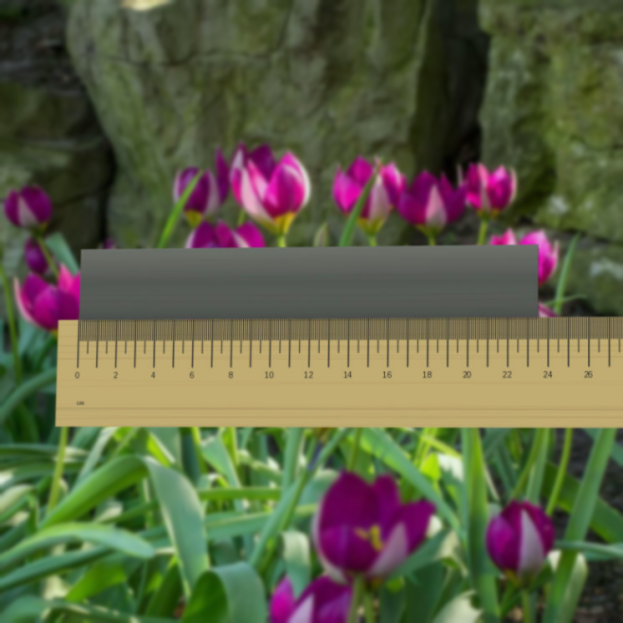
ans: {"value": 23.5, "unit": "cm"}
